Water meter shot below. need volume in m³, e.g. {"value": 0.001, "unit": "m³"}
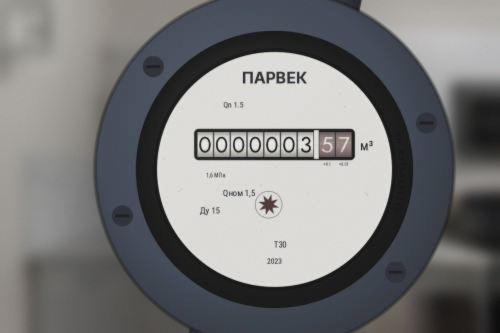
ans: {"value": 3.57, "unit": "m³"}
